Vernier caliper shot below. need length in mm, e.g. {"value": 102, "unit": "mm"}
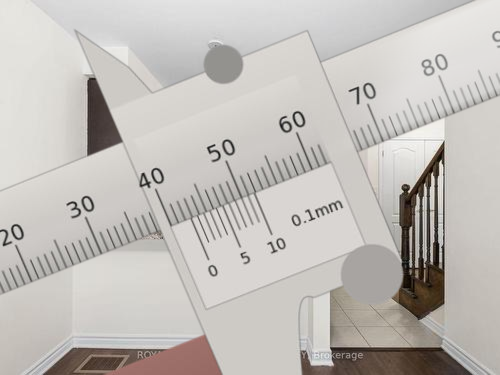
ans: {"value": 42.8, "unit": "mm"}
